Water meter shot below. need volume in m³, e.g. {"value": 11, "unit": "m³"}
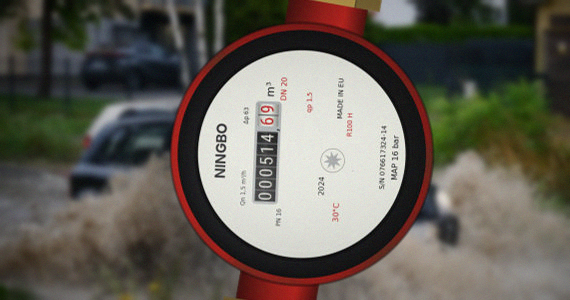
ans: {"value": 514.69, "unit": "m³"}
